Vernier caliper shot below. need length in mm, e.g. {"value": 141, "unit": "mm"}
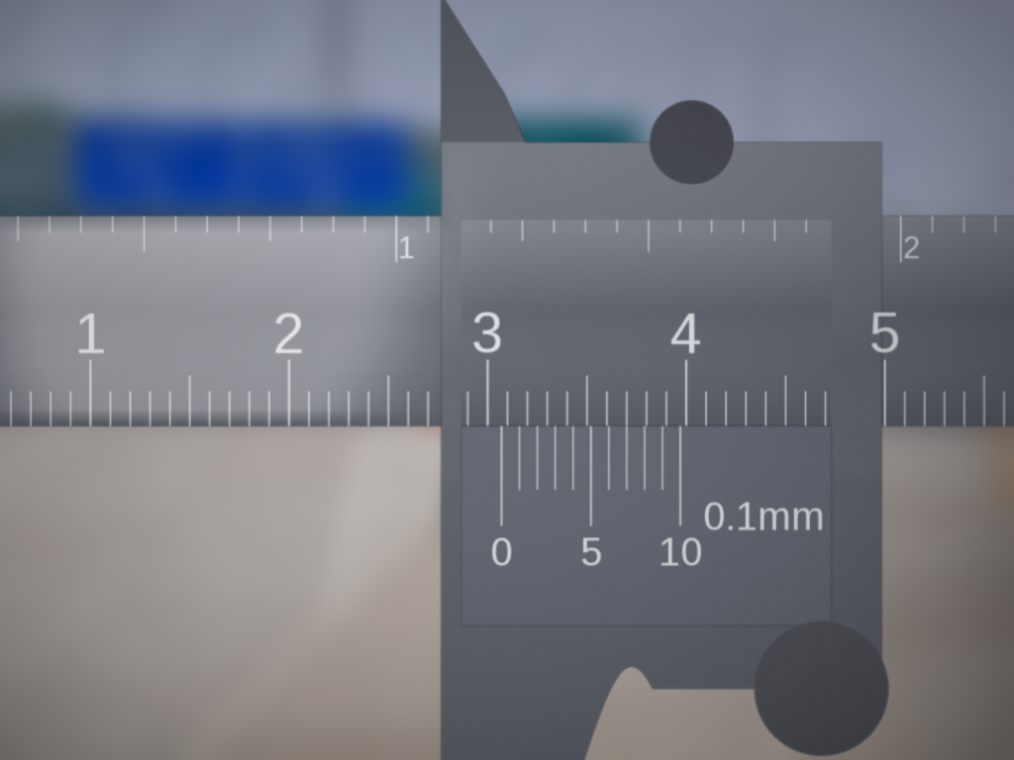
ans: {"value": 30.7, "unit": "mm"}
